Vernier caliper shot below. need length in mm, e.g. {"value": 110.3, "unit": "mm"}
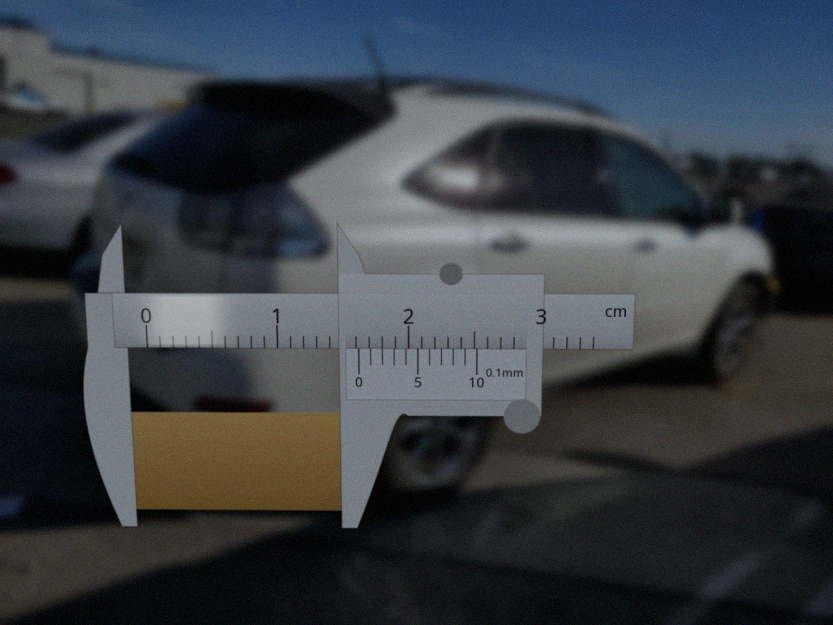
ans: {"value": 16.2, "unit": "mm"}
